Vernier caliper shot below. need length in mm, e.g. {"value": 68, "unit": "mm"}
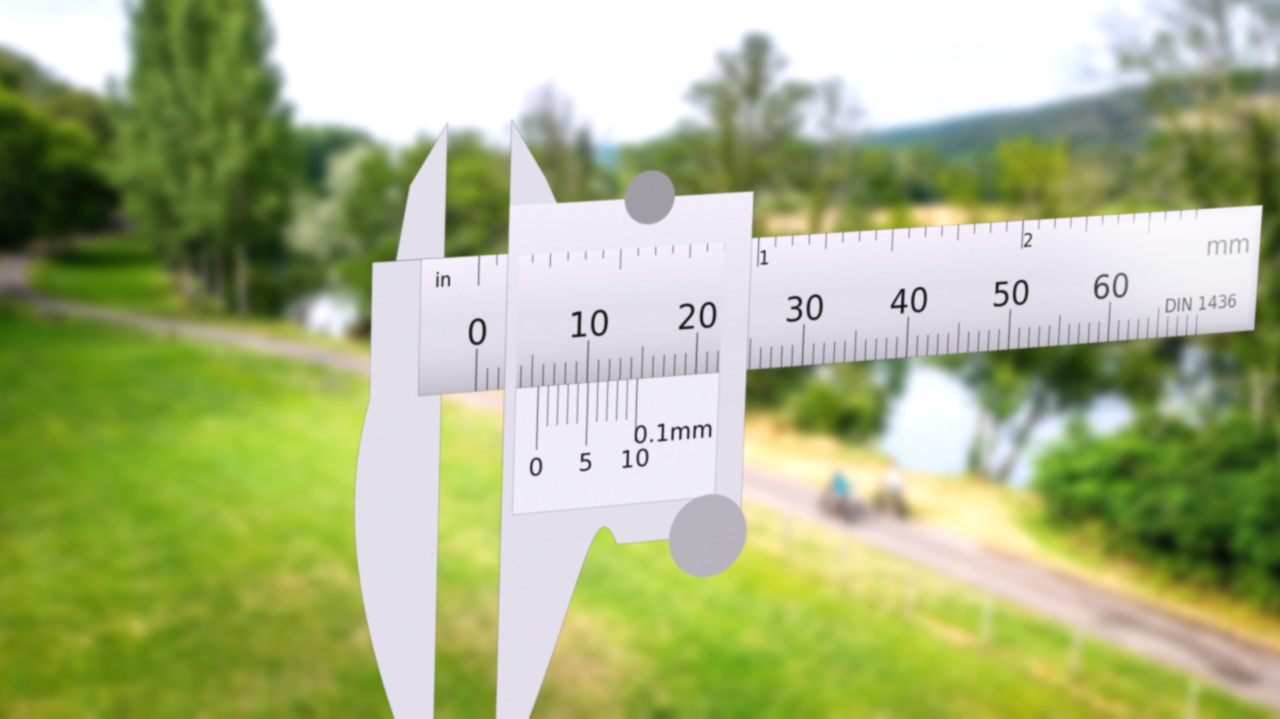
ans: {"value": 5.6, "unit": "mm"}
